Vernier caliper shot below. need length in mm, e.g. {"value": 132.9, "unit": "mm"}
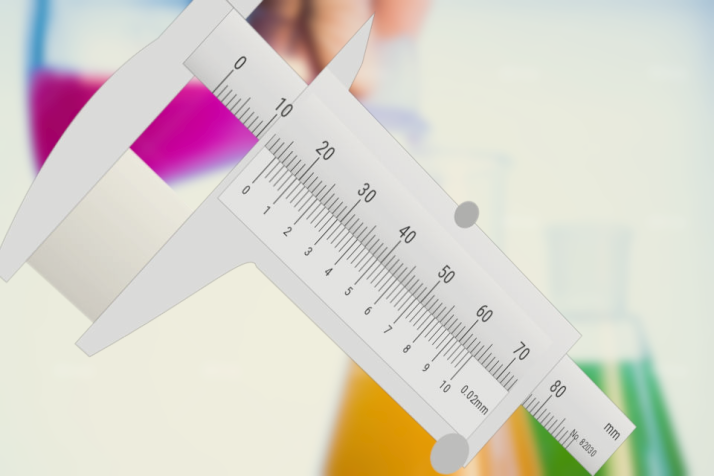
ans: {"value": 14.6, "unit": "mm"}
